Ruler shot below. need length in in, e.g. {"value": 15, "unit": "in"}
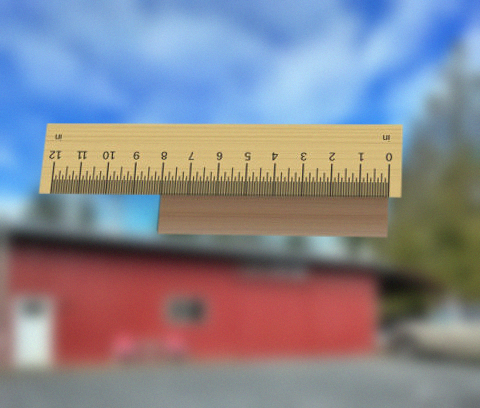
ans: {"value": 8, "unit": "in"}
